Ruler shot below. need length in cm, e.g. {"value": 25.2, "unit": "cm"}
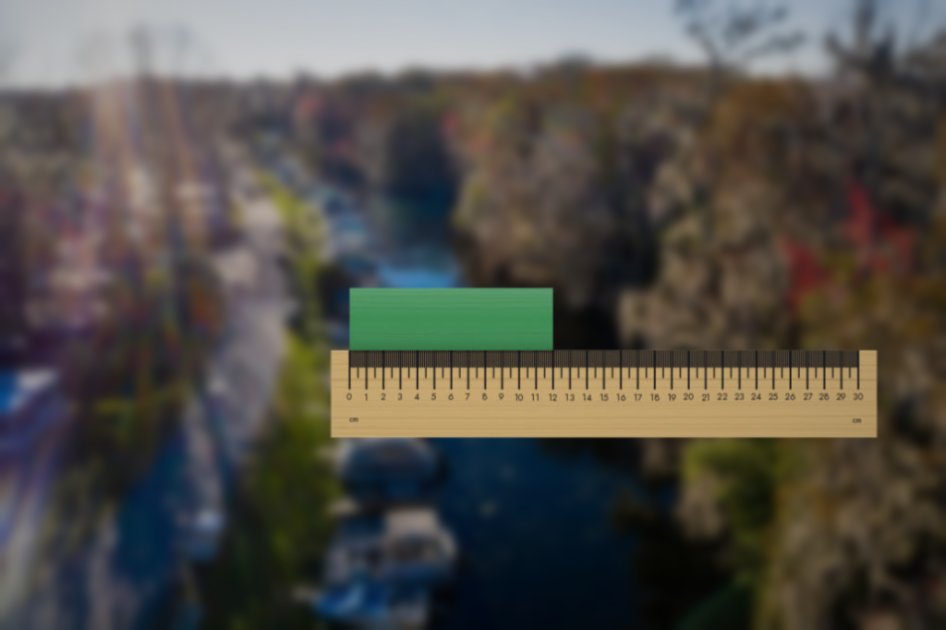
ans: {"value": 12, "unit": "cm"}
